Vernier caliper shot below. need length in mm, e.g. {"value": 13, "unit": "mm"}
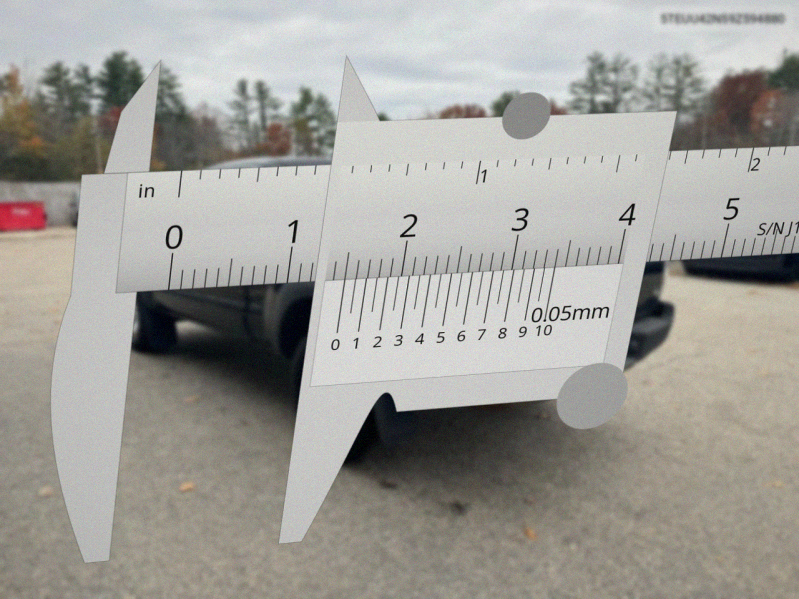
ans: {"value": 15.0, "unit": "mm"}
